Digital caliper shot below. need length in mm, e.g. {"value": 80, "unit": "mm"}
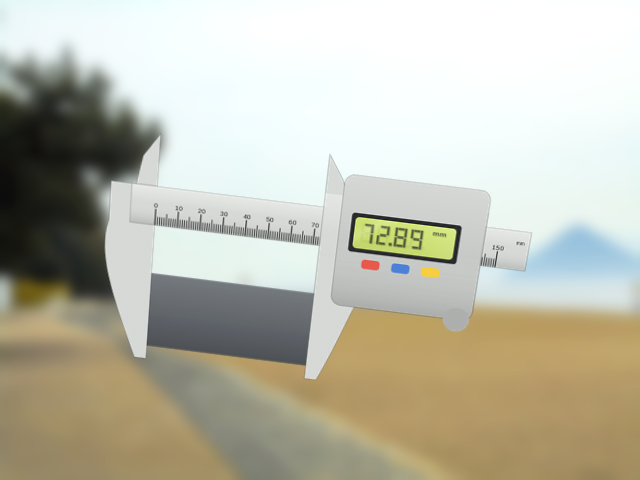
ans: {"value": 72.89, "unit": "mm"}
